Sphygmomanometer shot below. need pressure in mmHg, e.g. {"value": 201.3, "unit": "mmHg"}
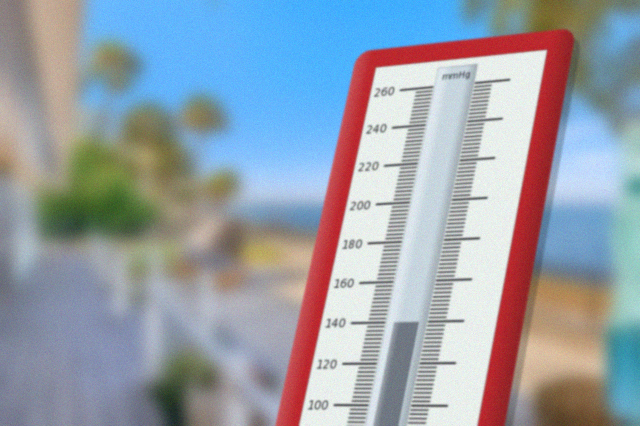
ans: {"value": 140, "unit": "mmHg"}
